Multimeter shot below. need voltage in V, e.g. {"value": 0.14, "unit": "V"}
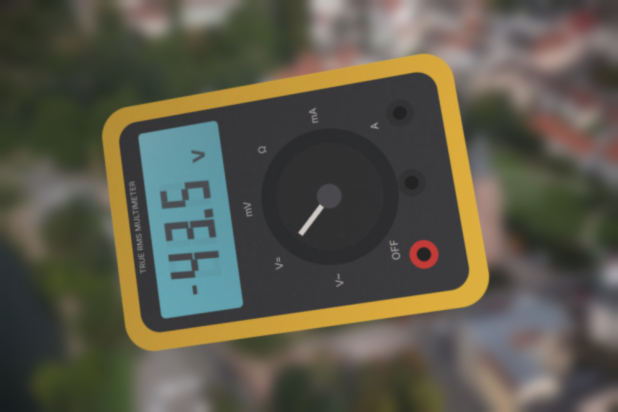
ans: {"value": -43.5, "unit": "V"}
